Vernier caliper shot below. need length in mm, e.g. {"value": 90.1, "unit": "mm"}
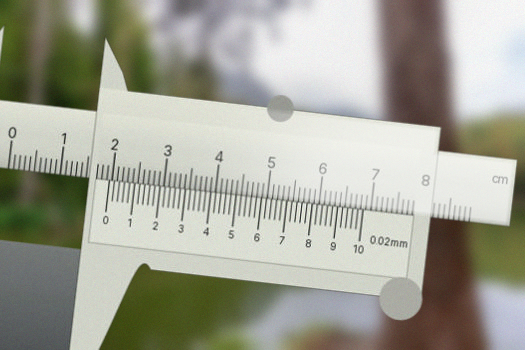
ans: {"value": 19.5, "unit": "mm"}
